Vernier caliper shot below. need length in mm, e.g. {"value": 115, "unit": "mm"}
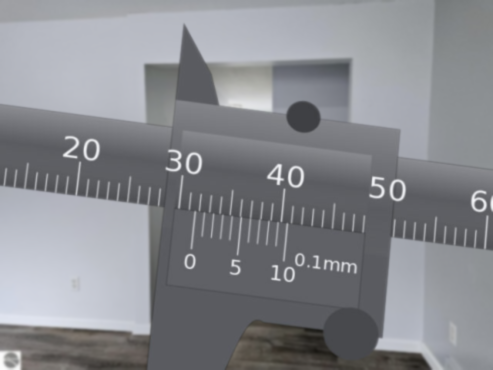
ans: {"value": 31.6, "unit": "mm"}
